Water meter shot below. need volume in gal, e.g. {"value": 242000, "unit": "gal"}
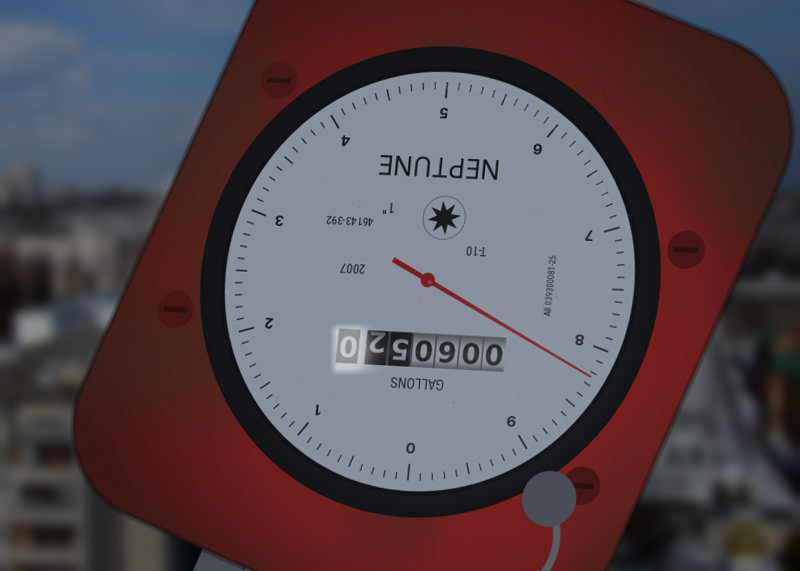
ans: {"value": 60518.2, "unit": "gal"}
